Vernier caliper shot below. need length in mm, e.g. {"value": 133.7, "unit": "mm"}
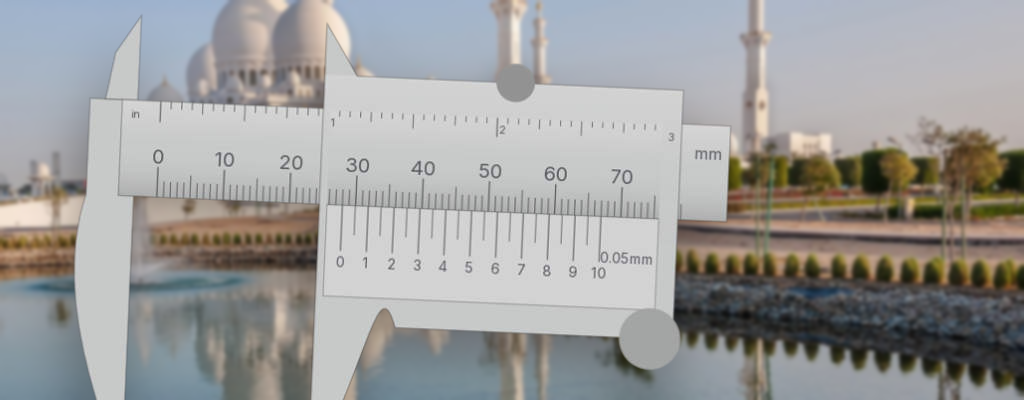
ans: {"value": 28.0, "unit": "mm"}
